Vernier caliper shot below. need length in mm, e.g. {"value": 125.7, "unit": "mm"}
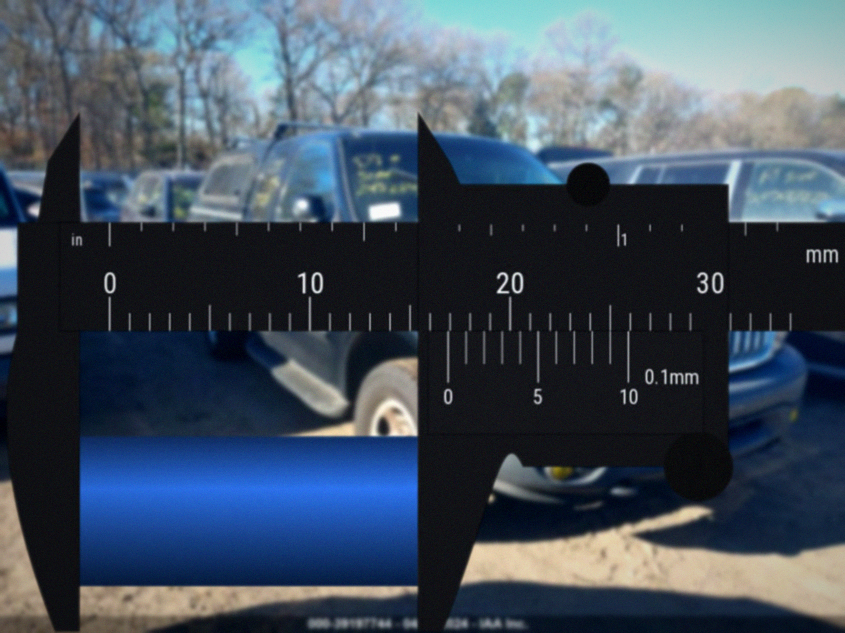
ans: {"value": 16.9, "unit": "mm"}
